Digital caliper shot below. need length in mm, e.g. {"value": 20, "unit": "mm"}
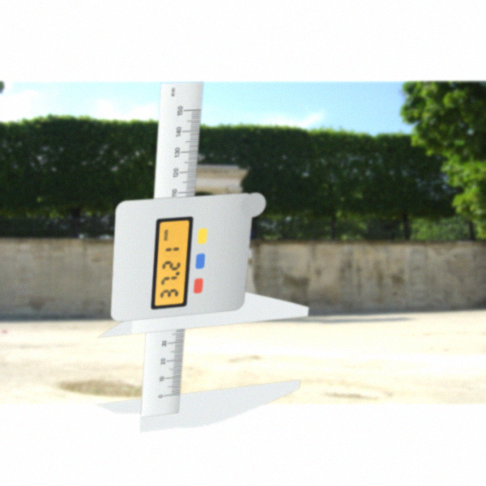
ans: {"value": 37.21, "unit": "mm"}
